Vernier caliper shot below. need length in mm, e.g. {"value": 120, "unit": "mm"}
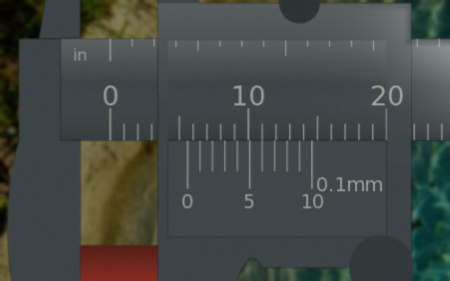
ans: {"value": 5.6, "unit": "mm"}
